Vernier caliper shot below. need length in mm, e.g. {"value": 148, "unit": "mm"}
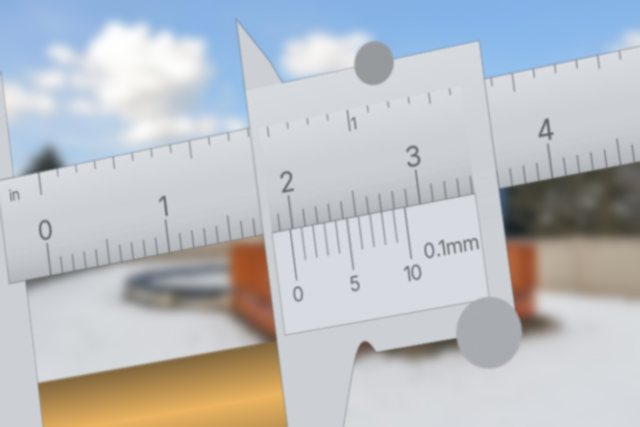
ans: {"value": 19.8, "unit": "mm"}
